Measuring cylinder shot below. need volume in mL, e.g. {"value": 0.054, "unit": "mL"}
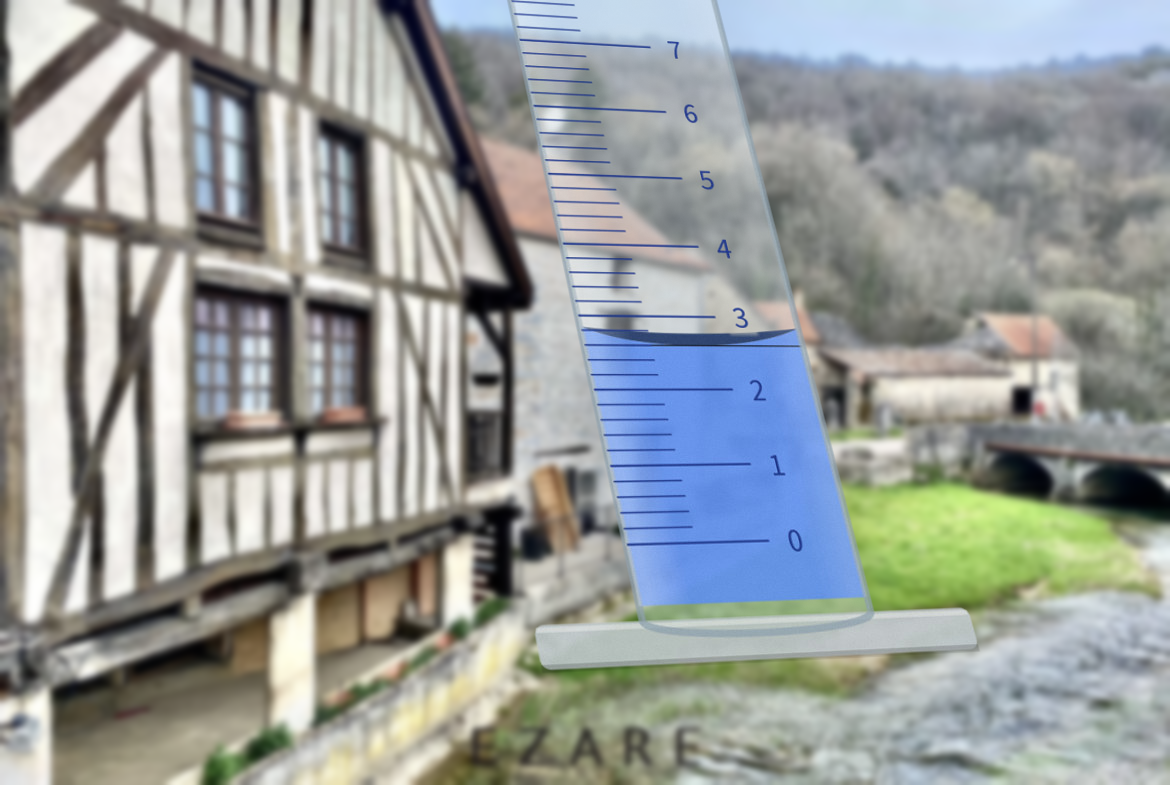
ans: {"value": 2.6, "unit": "mL"}
